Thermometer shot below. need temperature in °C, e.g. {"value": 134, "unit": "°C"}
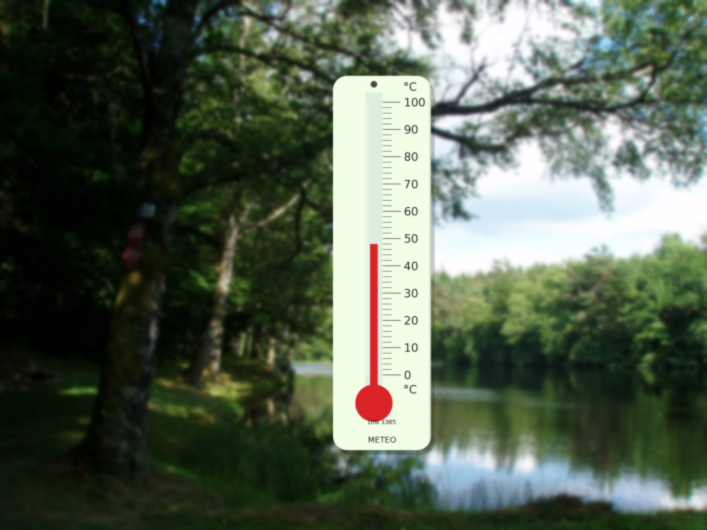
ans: {"value": 48, "unit": "°C"}
